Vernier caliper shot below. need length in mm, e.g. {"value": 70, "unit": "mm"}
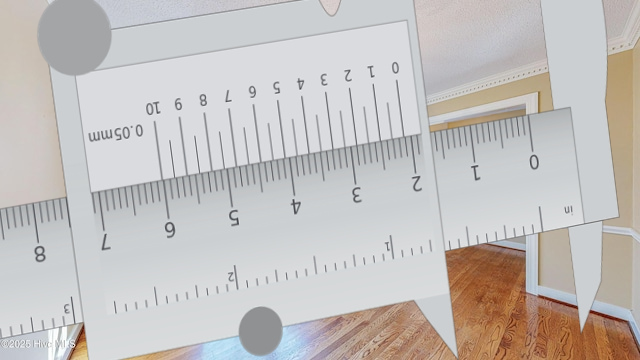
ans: {"value": 21.2, "unit": "mm"}
